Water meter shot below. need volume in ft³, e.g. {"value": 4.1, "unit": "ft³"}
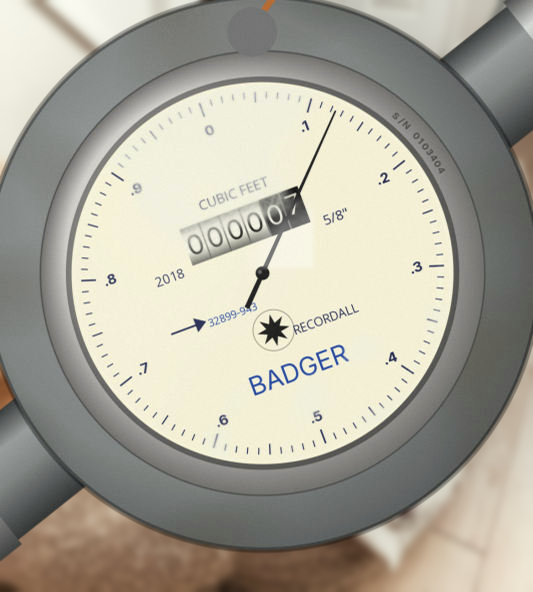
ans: {"value": 7.12, "unit": "ft³"}
